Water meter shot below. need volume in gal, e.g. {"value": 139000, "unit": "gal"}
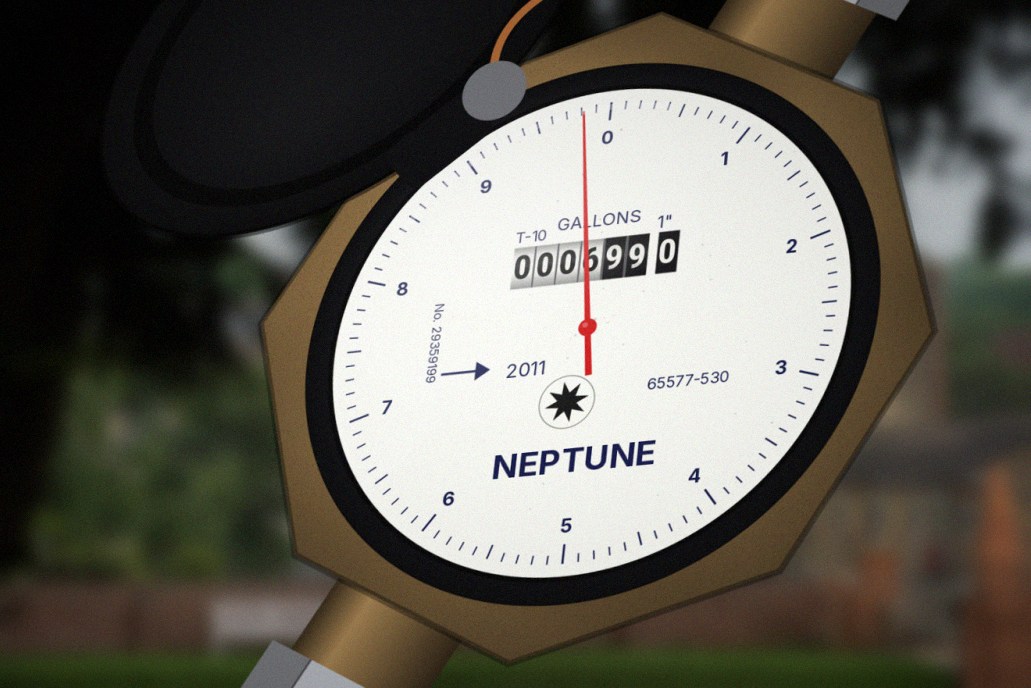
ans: {"value": 6989.8, "unit": "gal"}
